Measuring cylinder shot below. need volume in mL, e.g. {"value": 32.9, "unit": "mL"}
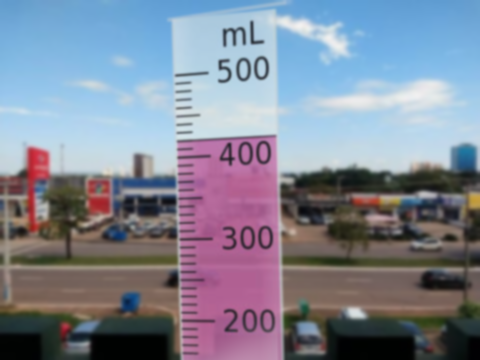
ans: {"value": 420, "unit": "mL"}
